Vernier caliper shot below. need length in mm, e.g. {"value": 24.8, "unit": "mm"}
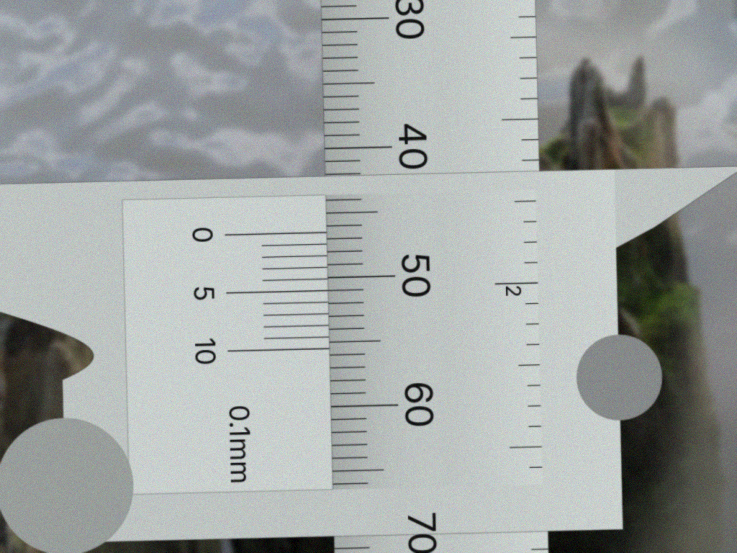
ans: {"value": 46.5, "unit": "mm"}
